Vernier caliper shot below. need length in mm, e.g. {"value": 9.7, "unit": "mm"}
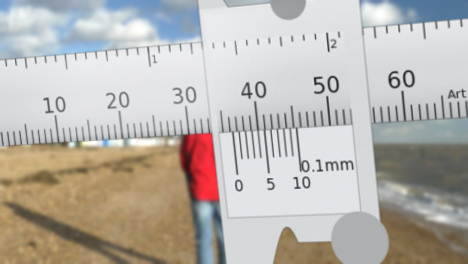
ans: {"value": 36.4, "unit": "mm"}
